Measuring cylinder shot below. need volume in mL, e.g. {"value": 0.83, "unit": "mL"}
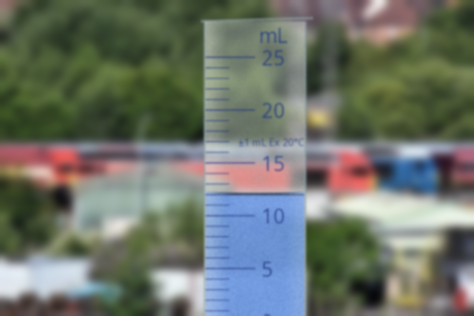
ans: {"value": 12, "unit": "mL"}
